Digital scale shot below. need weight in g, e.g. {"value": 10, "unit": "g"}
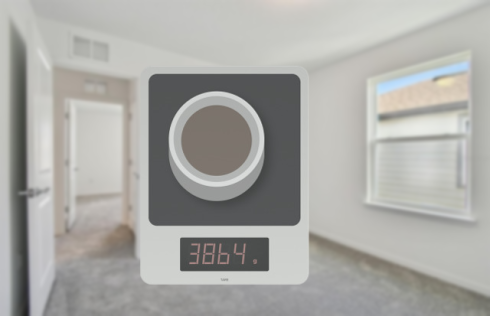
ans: {"value": 3864, "unit": "g"}
